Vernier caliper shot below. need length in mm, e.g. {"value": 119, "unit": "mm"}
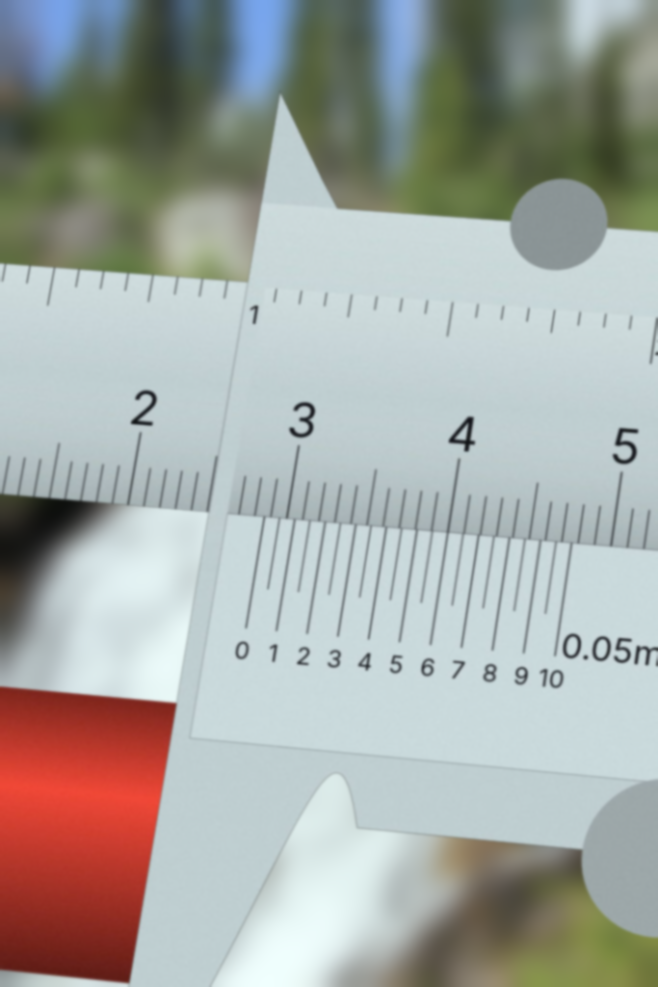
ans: {"value": 28.6, "unit": "mm"}
